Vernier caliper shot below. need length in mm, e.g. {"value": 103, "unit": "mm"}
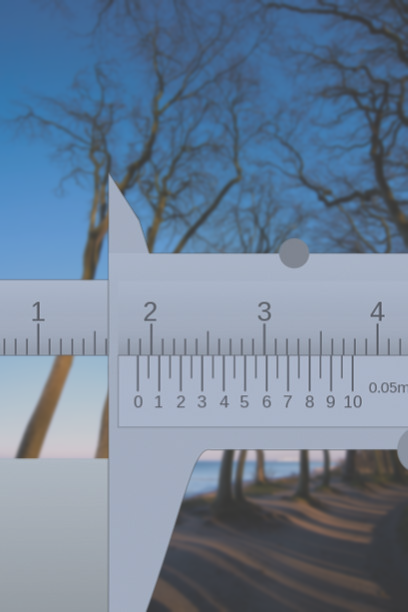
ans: {"value": 18.8, "unit": "mm"}
